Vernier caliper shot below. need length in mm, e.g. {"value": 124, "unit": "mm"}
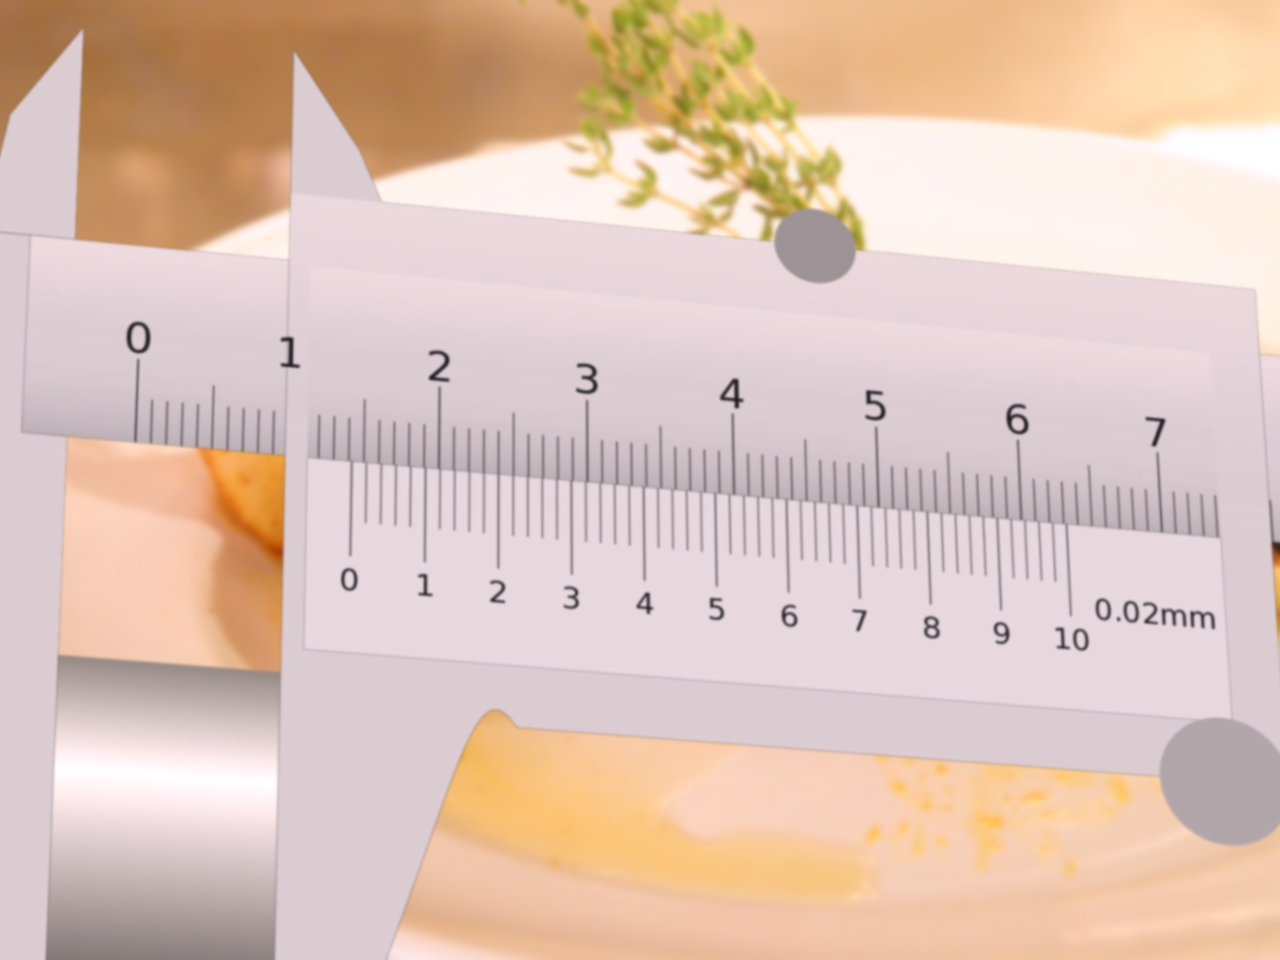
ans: {"value": 14.2, "unit": "mm"}
